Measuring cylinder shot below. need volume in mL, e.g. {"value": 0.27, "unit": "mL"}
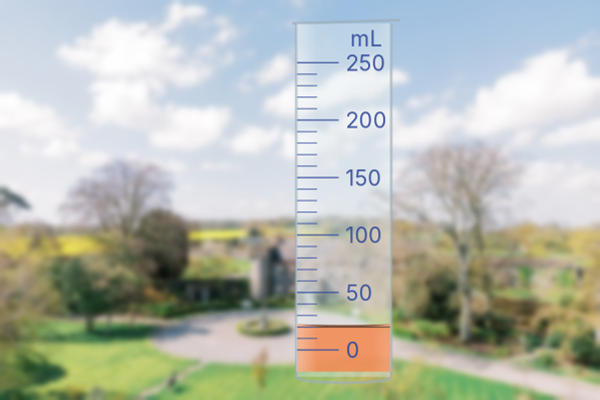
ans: {"value": 20, "unit": "mL"}
